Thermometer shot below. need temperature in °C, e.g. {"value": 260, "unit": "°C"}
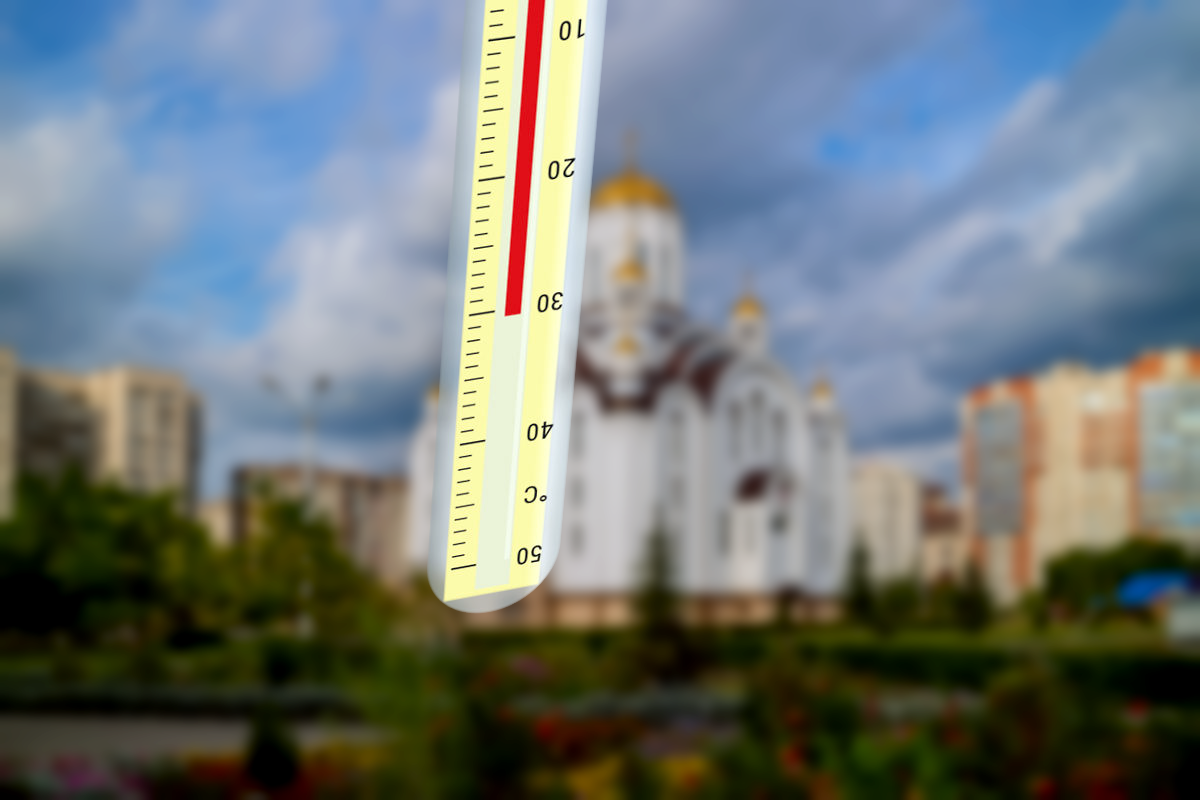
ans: {"value": 30.5, "unit": "°C"}
